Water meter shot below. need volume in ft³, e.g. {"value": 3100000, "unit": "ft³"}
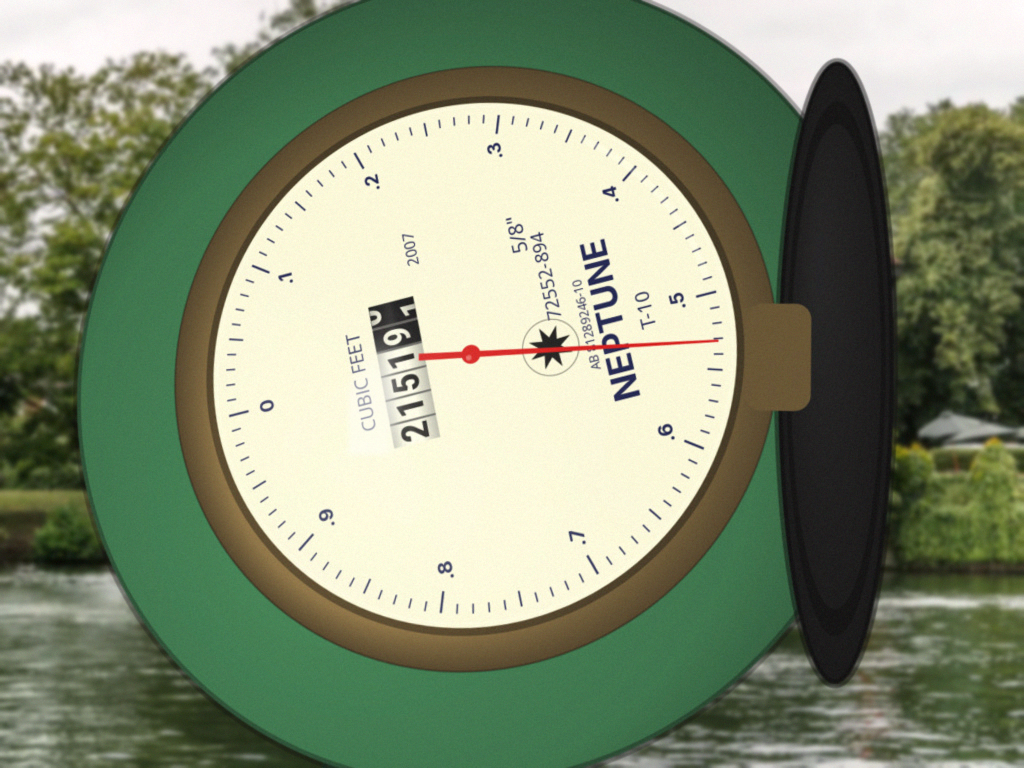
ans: {"value": 215190.53, "unit": "ft³"}
